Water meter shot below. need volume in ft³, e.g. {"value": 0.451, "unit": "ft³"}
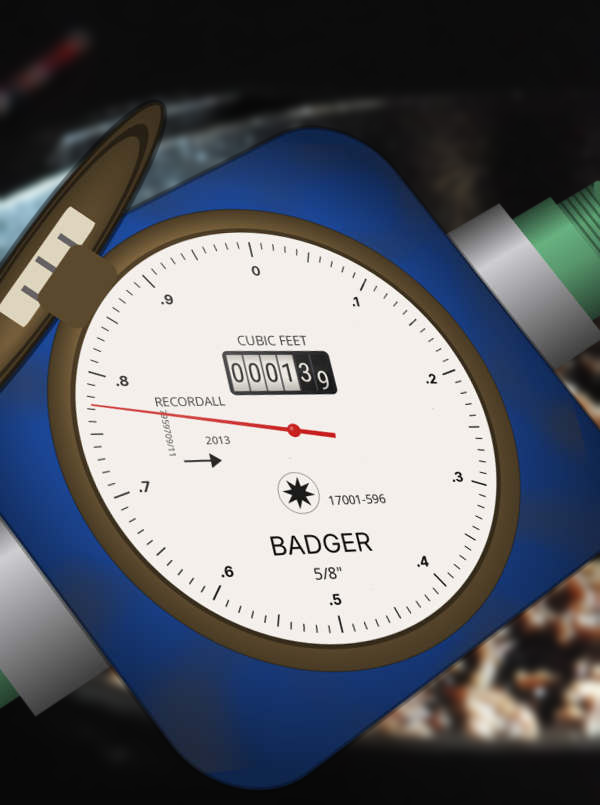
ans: {"value": 138.77, "unit": "ft³"}
